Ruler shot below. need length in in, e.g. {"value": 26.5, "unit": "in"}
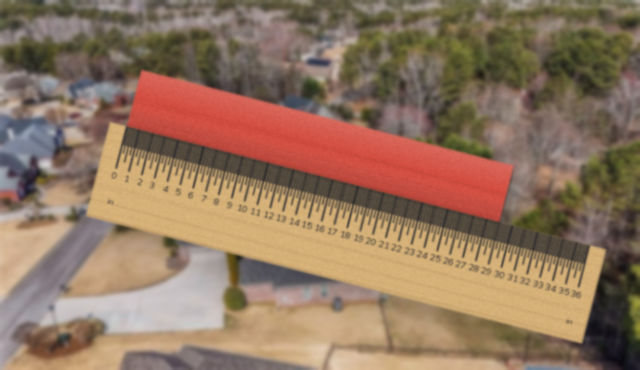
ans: {"value": 29, "unit": "in"}
